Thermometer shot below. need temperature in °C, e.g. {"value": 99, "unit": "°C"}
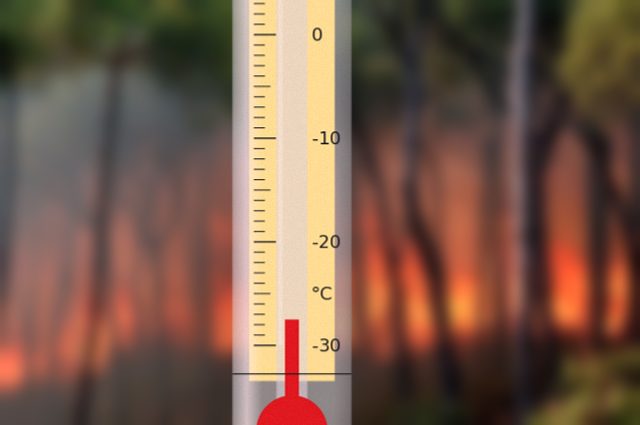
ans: {"value": -27.5, "unit": "°C"}
